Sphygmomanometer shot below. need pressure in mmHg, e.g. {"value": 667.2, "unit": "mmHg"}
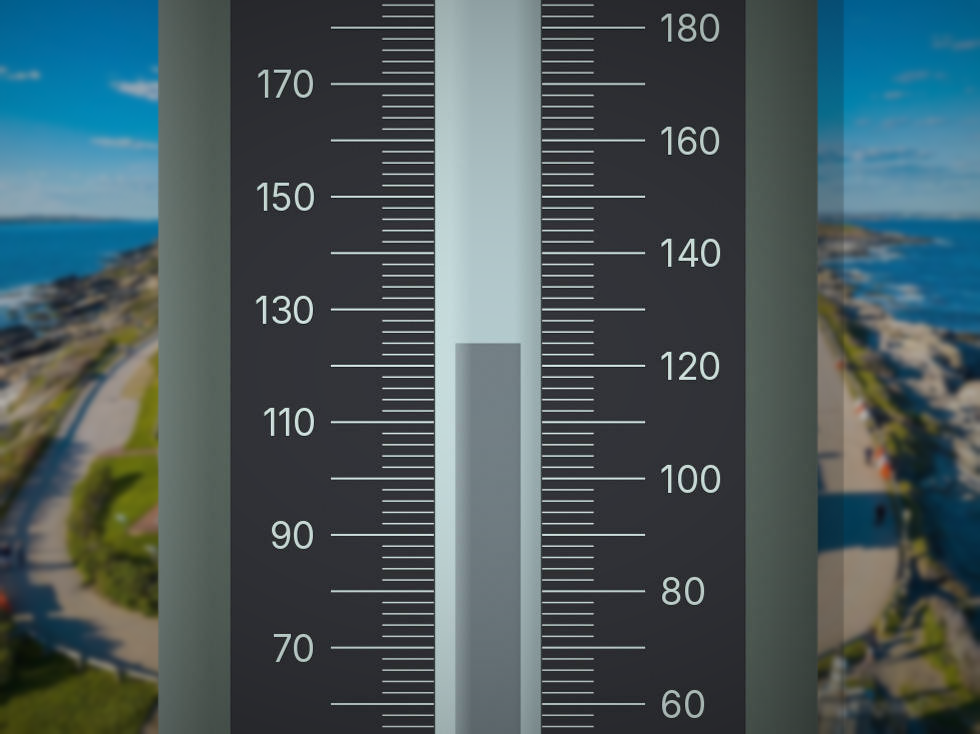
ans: {"value": 124, "unit": "mmHg"}
